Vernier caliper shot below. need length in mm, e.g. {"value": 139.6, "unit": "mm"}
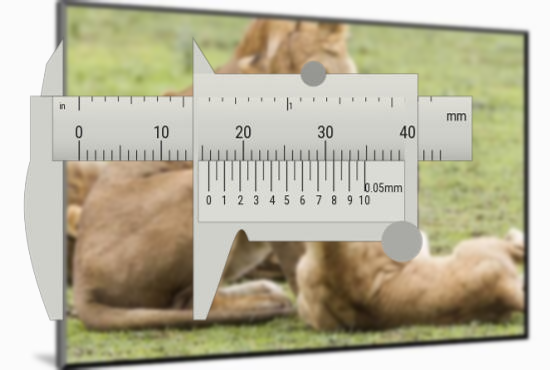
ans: {"value": 15.8, "unit": "mm"}
